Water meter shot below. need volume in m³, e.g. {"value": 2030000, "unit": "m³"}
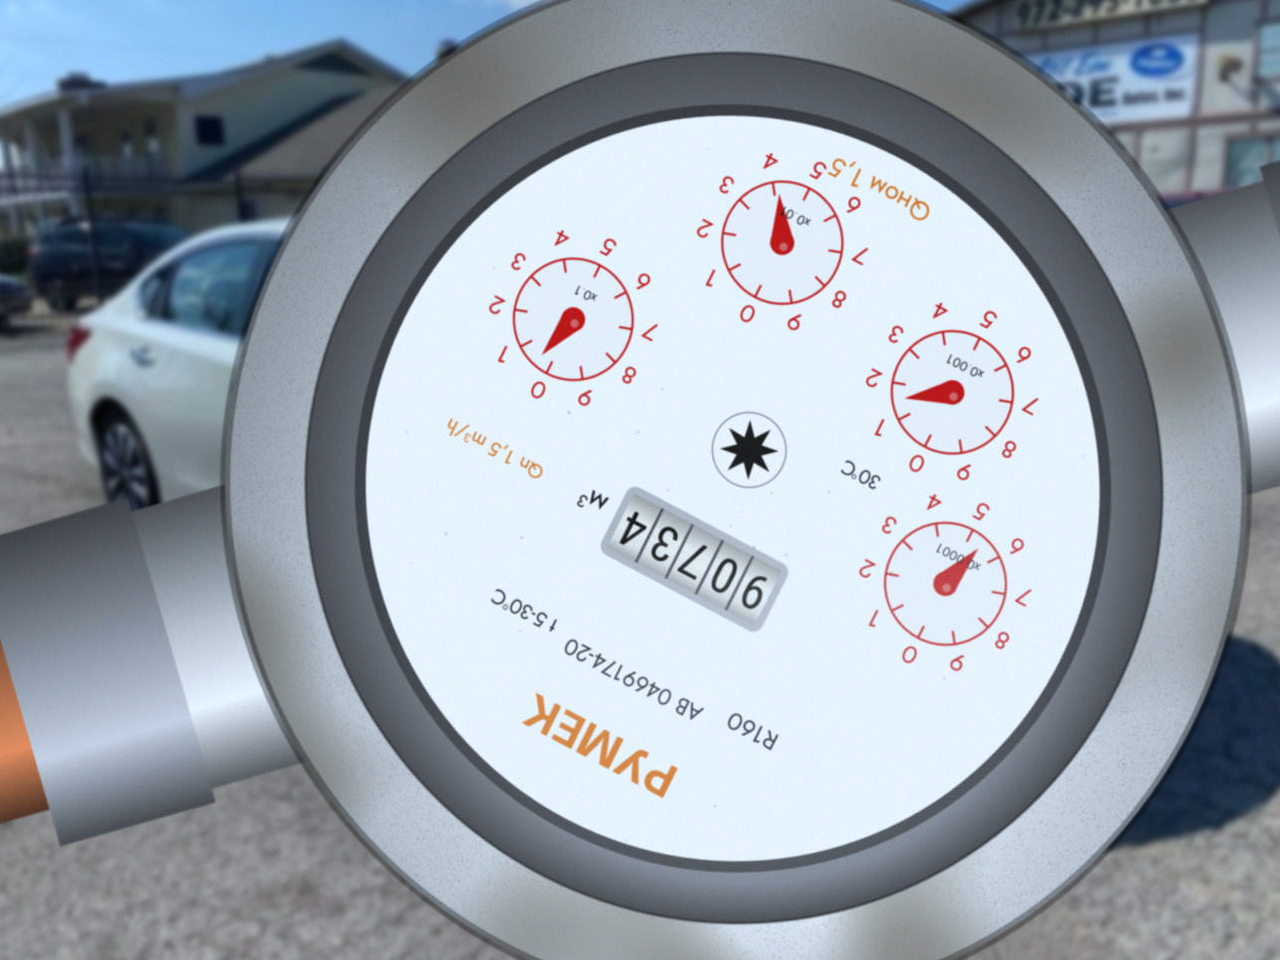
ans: {"value": 90734.0415, "unit": "m³"}
